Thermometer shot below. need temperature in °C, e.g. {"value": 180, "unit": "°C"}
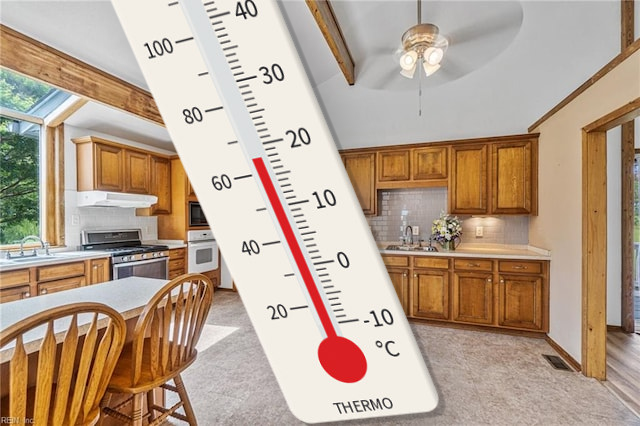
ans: {"value": 18, "unit": "°C"}
